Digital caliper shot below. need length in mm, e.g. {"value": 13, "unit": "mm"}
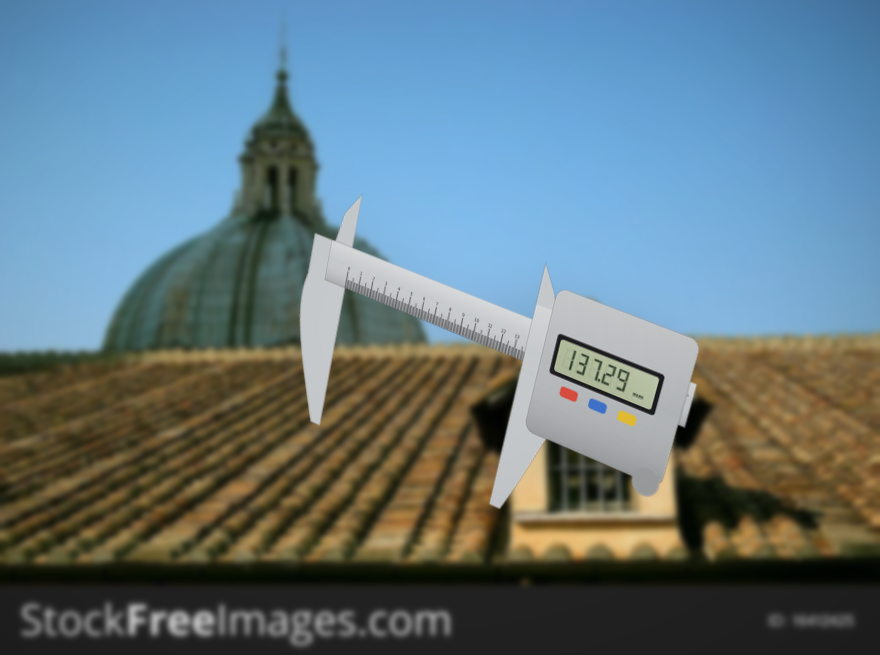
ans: {"value": 137.29, "unit": "mm"}
